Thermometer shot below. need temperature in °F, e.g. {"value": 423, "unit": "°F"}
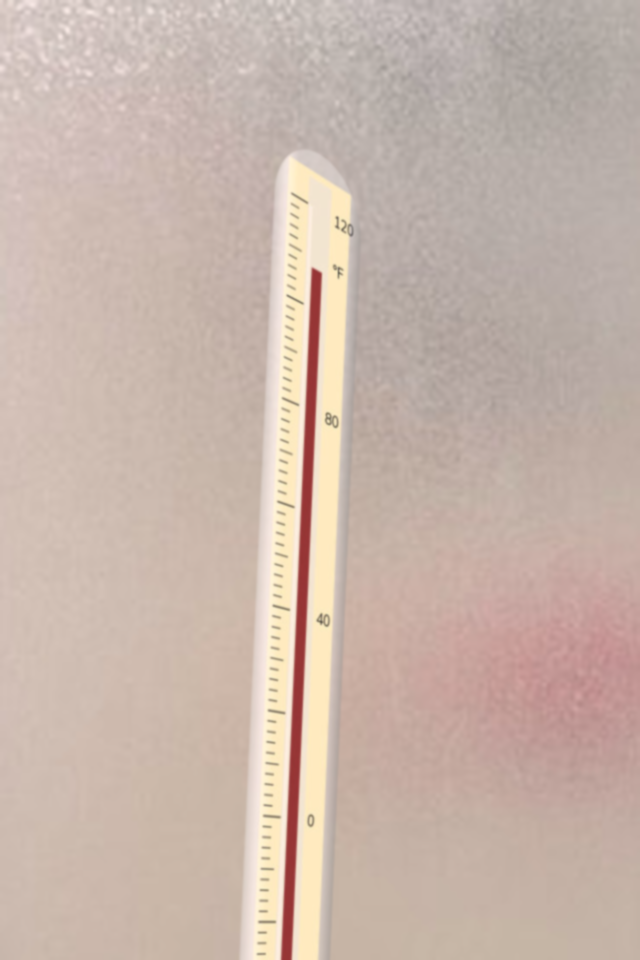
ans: {"value": 108, "unit": "°F"}
